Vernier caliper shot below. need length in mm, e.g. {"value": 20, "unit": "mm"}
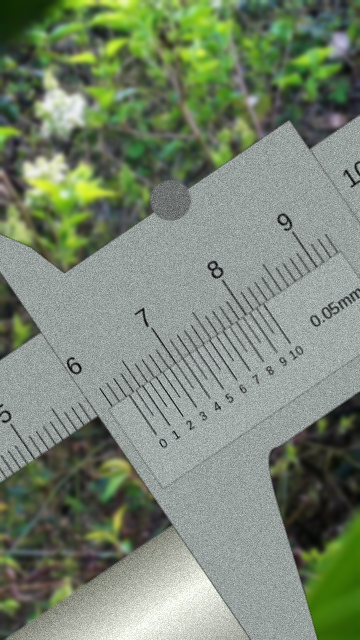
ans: {"value": 63.4, "unit": "mm"}
